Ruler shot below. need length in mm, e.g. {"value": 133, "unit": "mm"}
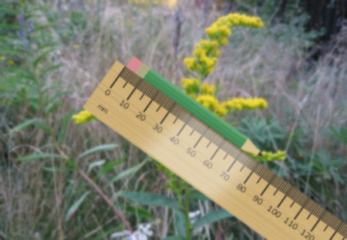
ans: {"value": 80, "unit": "mm"}
